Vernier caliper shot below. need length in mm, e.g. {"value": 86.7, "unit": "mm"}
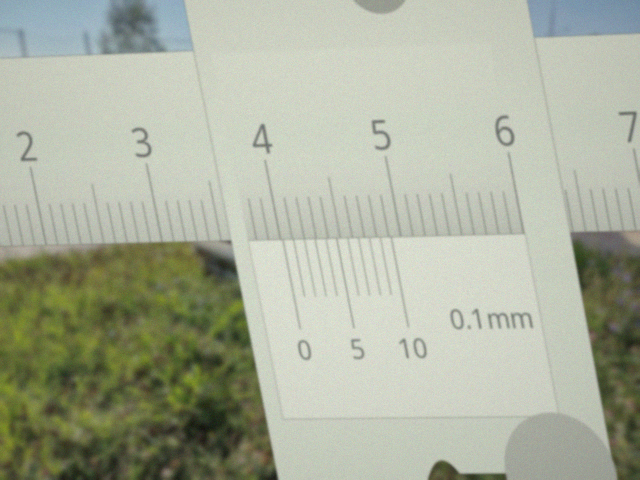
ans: {"value": 40.2, "unit": "mm"}
